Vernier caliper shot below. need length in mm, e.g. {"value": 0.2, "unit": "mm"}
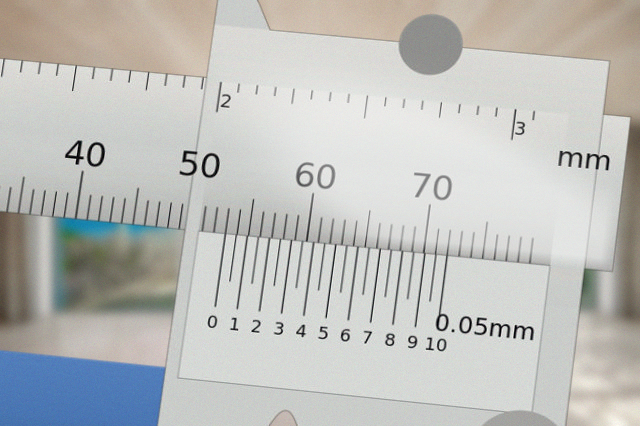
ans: {"value": 53.0, "unit": "mm"}
